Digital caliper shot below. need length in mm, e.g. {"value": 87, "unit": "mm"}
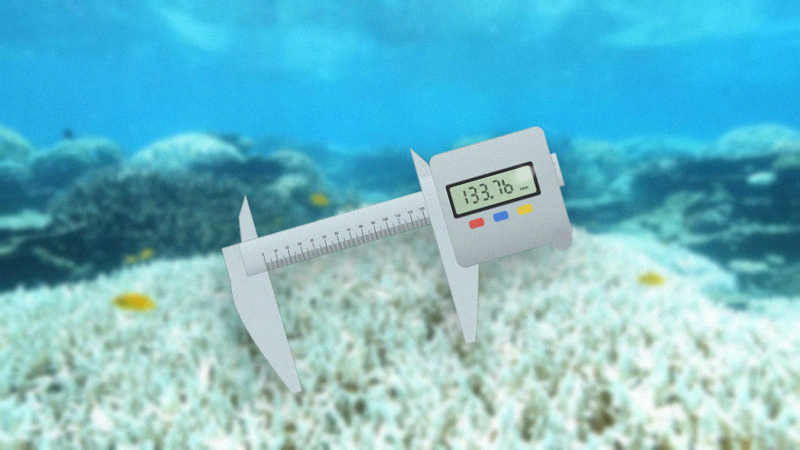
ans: {"value": 133.76, "unit": "mm"}
